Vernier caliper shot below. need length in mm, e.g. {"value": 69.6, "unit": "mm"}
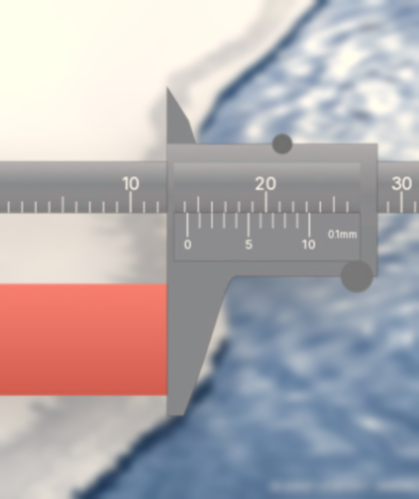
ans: {"value": 14.2, "unit": "mm"}
